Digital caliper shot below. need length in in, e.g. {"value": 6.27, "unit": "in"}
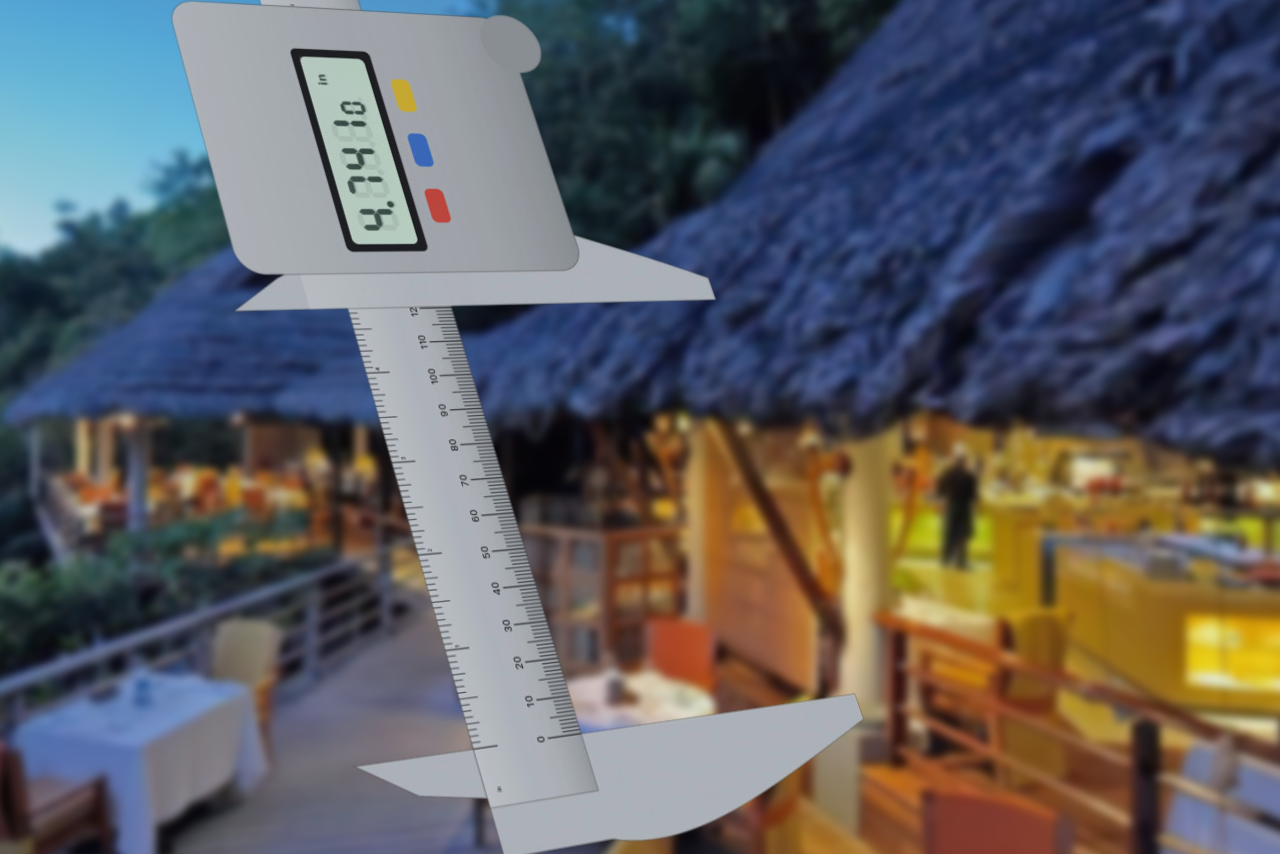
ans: {"value": 4.7410, "unit": "in"}
